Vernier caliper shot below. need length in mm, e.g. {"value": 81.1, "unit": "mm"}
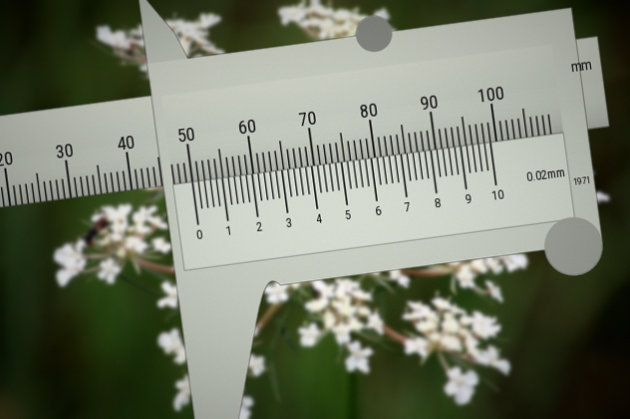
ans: {"value": 50.0, "unit": "mm"}
